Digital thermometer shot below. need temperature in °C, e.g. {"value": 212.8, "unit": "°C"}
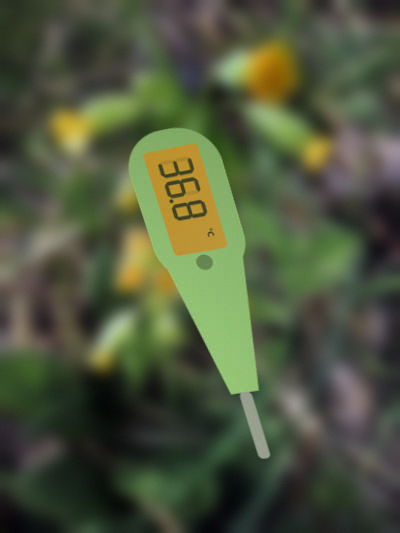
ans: {"value": 36.8, "unit": "°C"}
